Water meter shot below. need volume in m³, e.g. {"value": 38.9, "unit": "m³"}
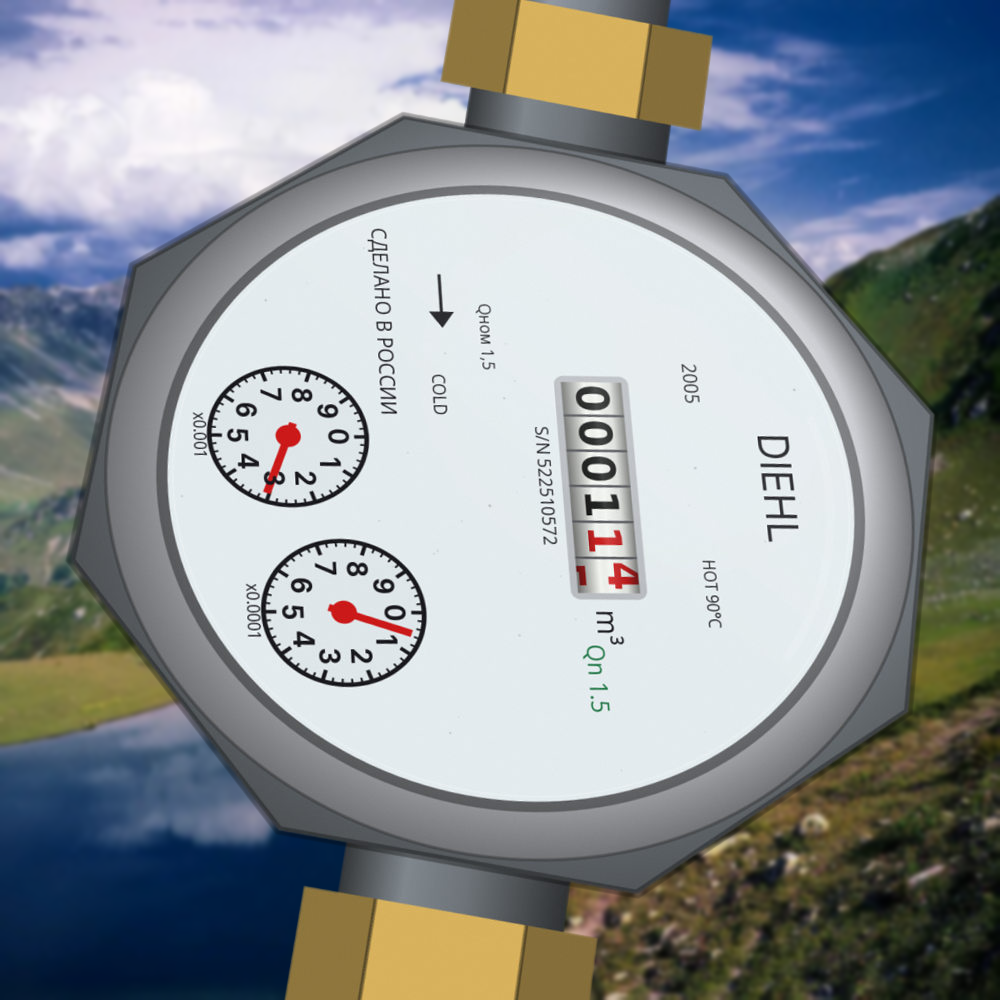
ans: {"value": 1.1430, "unit": "m³"}
